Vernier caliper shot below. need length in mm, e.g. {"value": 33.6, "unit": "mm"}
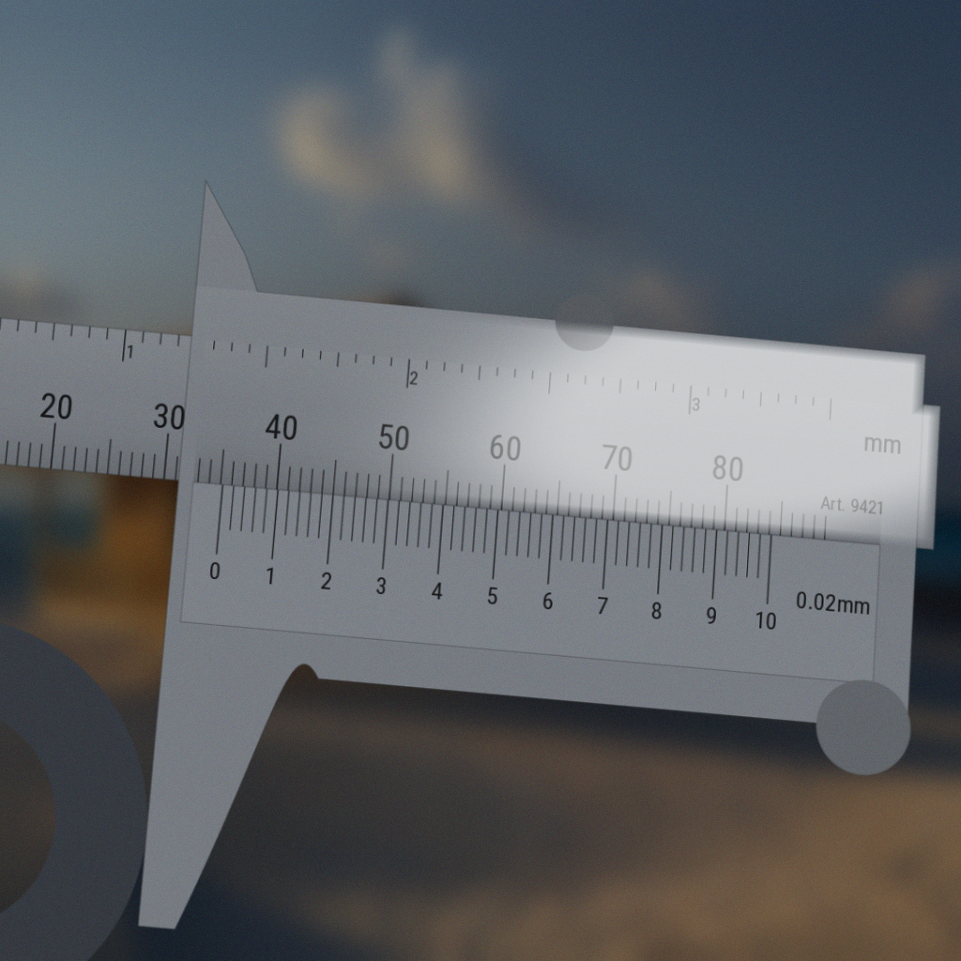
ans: {"value": 35.2, "unit": "mm"}
